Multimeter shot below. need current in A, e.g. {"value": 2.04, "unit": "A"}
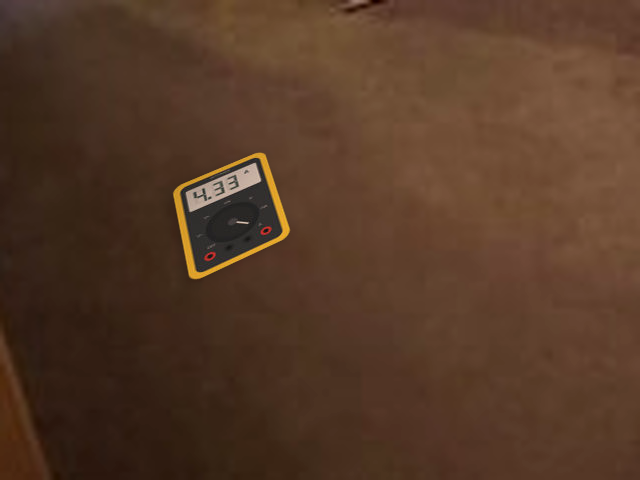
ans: {"value": 4.33, "unit": "A"}
